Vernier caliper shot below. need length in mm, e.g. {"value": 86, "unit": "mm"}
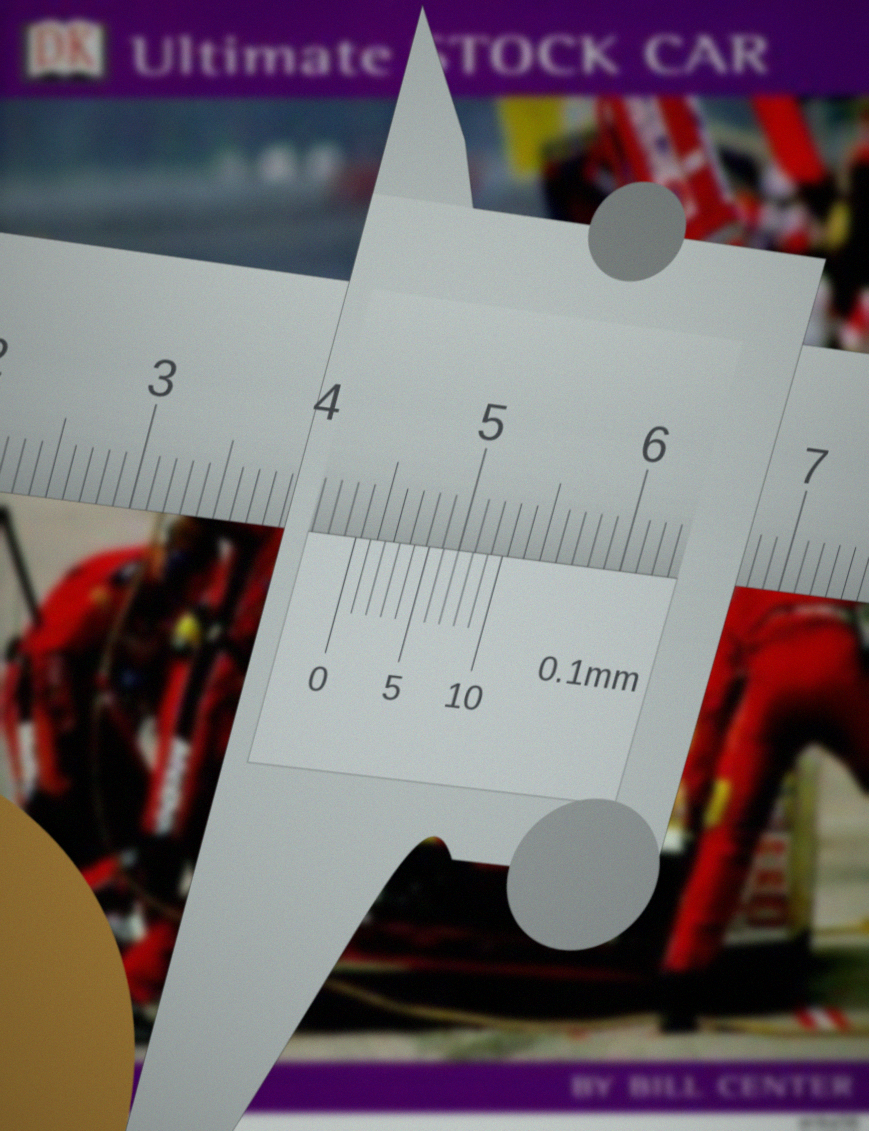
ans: {"value": 43.7, "unit": "mm"}
